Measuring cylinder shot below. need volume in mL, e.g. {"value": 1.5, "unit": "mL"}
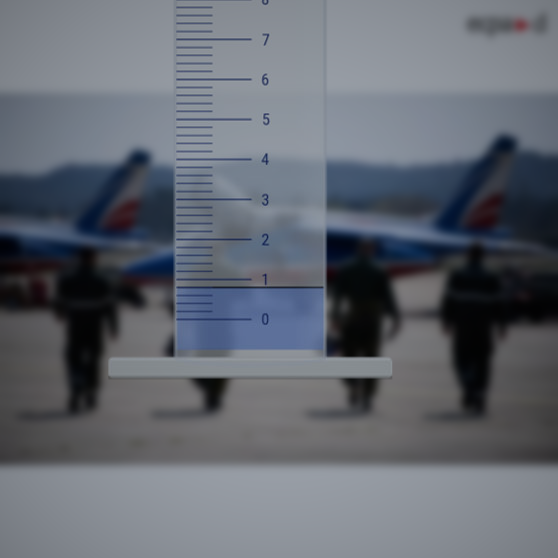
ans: {"value": 0.8, "unit": "mL"}
